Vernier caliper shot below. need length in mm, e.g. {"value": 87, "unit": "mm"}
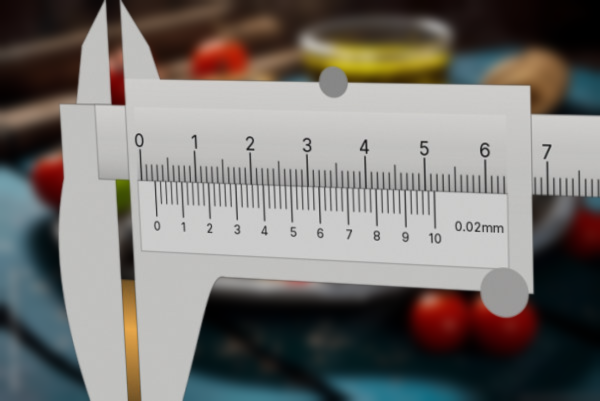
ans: {"value": 2.5, "unit": "mm"}
